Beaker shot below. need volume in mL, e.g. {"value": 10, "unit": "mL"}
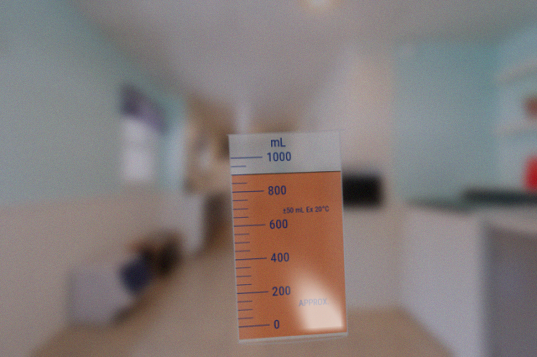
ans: {"value": 900, "unit": "mL"}
